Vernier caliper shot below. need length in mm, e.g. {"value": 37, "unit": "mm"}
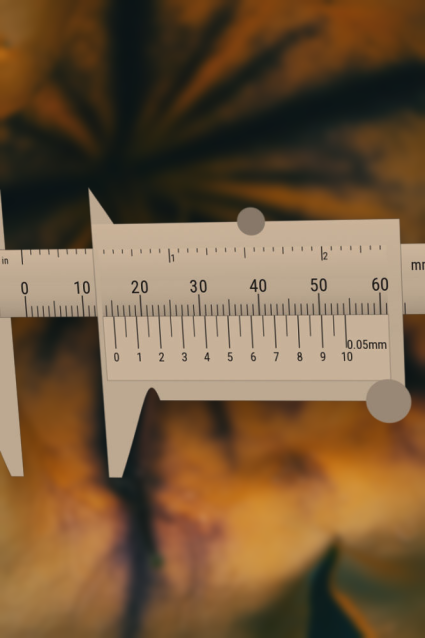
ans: {"value": 15.2, "unit": "mm"}
